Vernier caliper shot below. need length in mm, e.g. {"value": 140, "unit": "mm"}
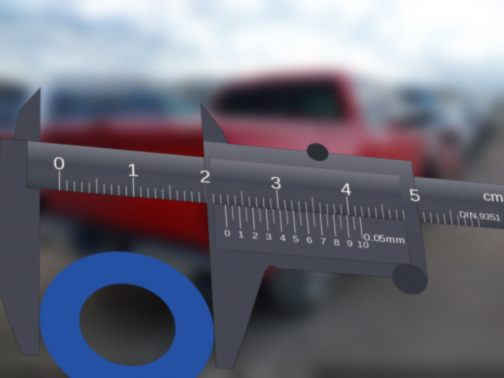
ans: {"value": 22.6, "unit": "mm"}
